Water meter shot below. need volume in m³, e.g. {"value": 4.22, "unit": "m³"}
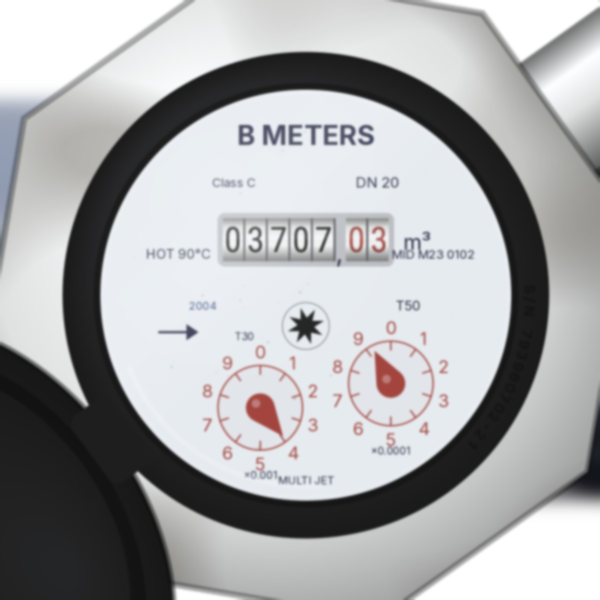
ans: {"value": 3707.0339, "unit": "m³"}
